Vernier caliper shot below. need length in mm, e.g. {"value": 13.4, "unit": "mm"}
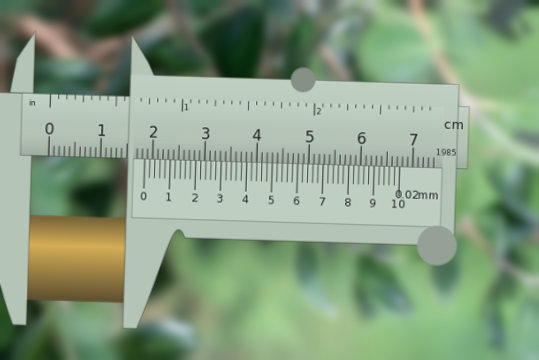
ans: {"value": 18.5, "unit": "mm"}
